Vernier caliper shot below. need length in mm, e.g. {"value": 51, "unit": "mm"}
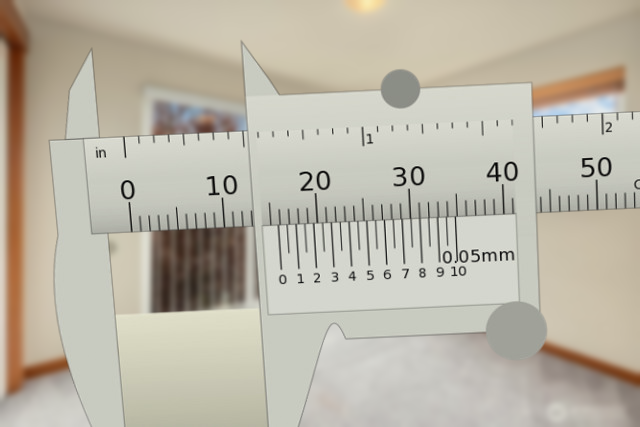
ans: {"value": 15.8, "unit": "mm"}
